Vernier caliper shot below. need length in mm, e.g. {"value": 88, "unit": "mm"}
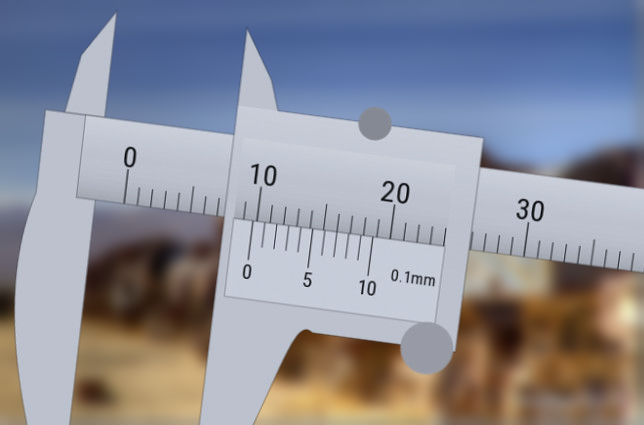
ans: {"value": 9.7, "unit": "mm"}
